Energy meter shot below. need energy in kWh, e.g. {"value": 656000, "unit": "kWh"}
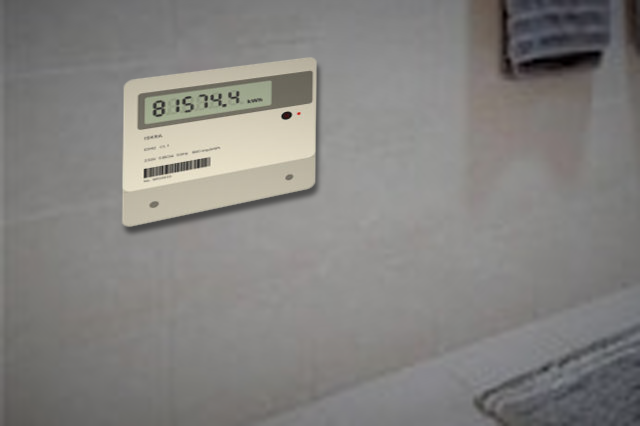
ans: {"value": 81574.4, "unit": "kWh"}
